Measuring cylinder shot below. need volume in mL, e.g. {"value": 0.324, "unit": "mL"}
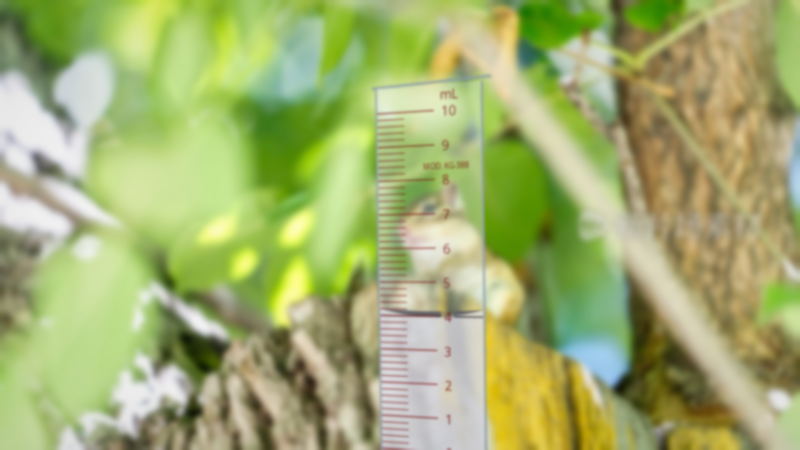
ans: {"value": 4, "unit": "mL"}
